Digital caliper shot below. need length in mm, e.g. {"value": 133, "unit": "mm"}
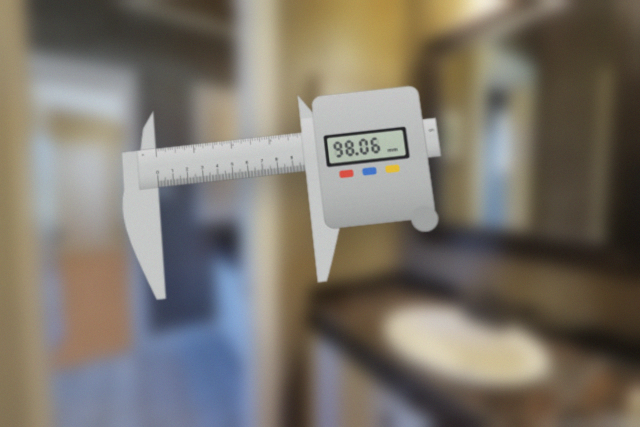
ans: {"value": 98.06, "unit": "mm"}
